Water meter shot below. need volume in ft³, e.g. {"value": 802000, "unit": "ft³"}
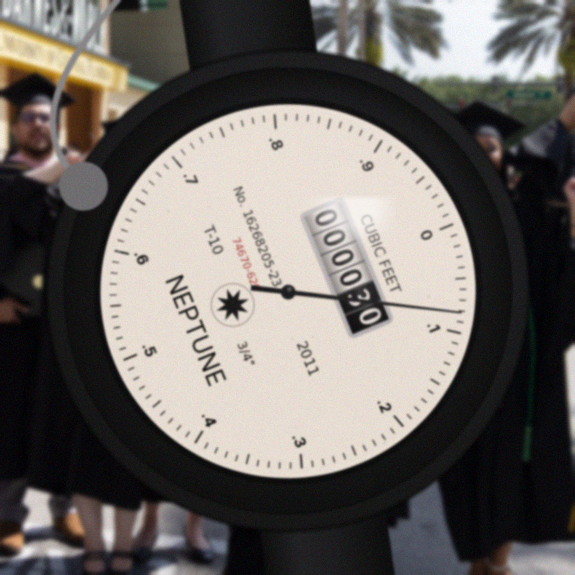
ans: {"value": 30.08, "unit": "ft³"}
